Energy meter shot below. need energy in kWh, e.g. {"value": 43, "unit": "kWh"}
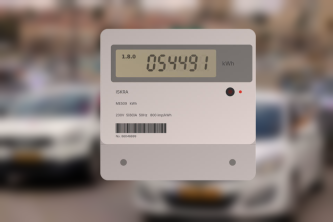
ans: {"value": 54491, "unit": "kWh"}
